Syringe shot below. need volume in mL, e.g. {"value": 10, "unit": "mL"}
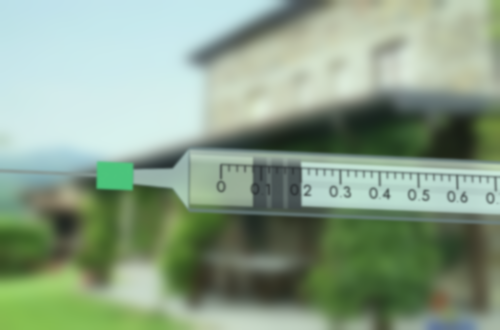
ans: {"value": 0.08, "unit": "mL"}
